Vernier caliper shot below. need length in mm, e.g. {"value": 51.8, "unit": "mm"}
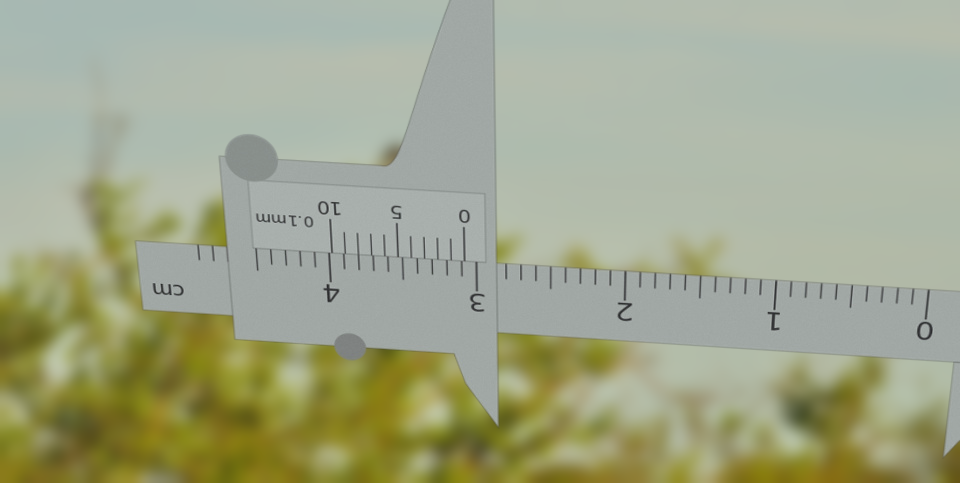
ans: {"value": 30.8, "unit": "mm"}
